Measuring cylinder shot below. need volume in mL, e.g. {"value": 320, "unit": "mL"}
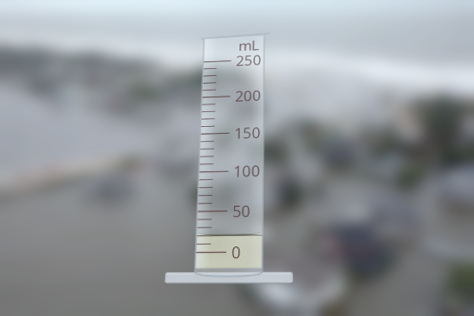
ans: {"value": 20, "unit": "mL"}
